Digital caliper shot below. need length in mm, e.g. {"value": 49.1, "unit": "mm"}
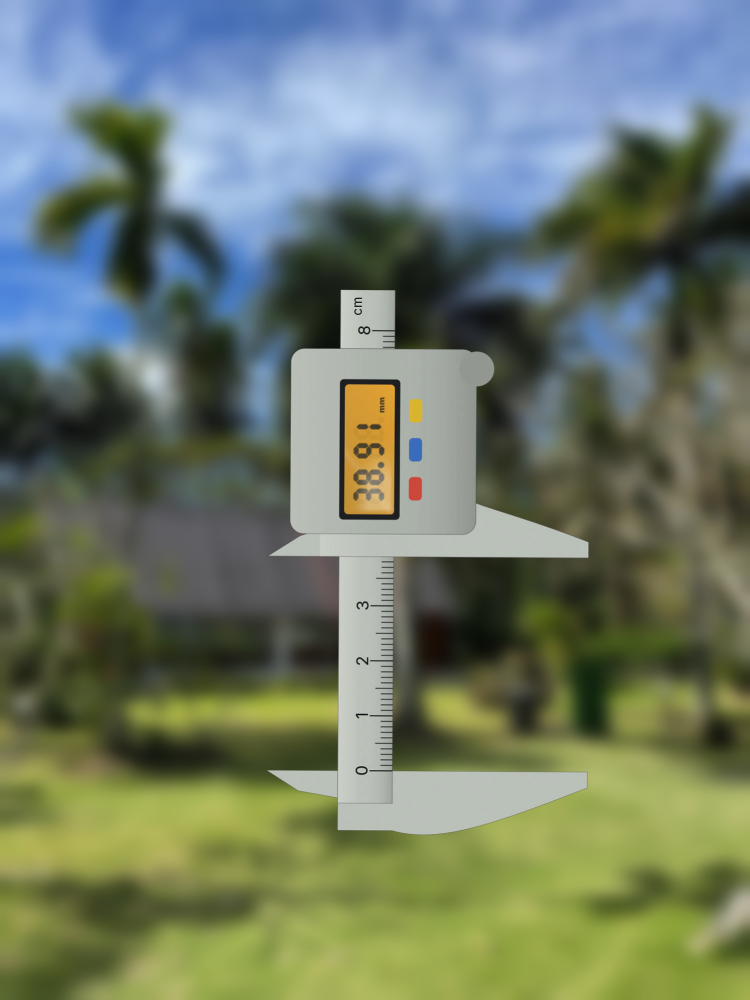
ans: {"value": 38.91, "unit": "mm"}
